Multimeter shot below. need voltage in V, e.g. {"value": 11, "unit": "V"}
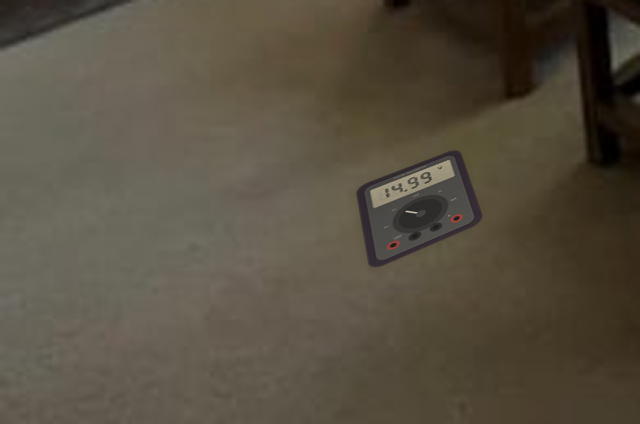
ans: {"value": 14.99, "unit": "V"}
